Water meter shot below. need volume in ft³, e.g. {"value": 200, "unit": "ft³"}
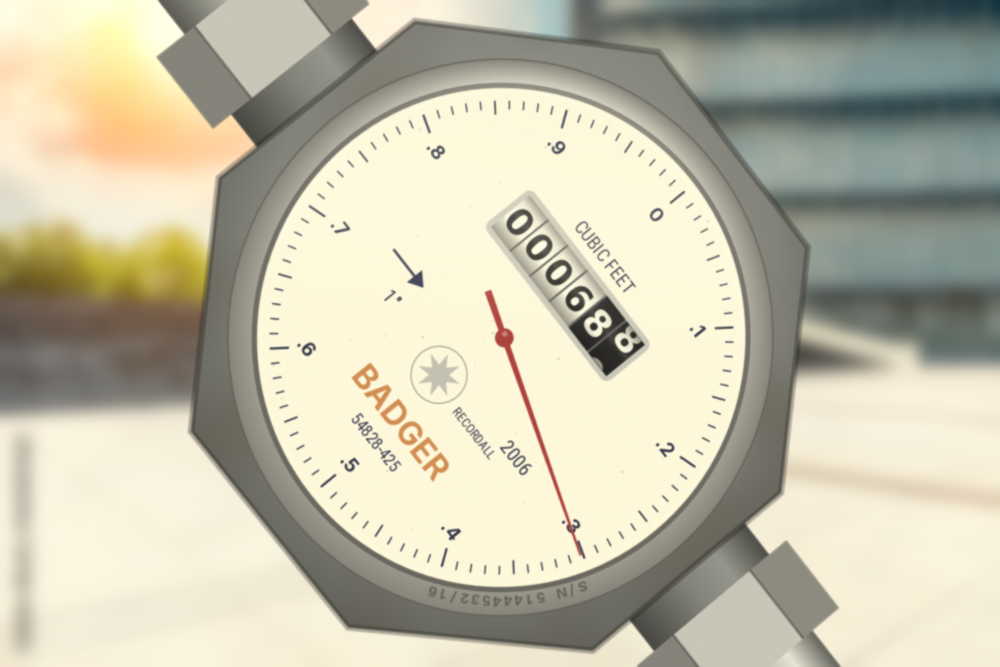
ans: {"value": 688.30, "unit": "ft³"}
